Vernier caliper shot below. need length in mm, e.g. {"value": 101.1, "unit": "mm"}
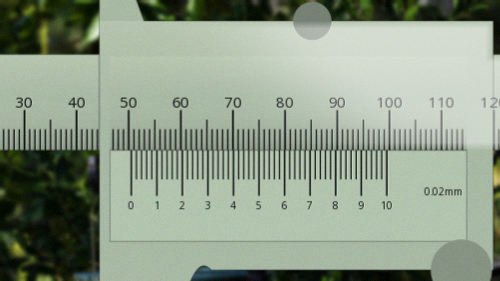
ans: {"value": 50.5, "unit": "mm"}
